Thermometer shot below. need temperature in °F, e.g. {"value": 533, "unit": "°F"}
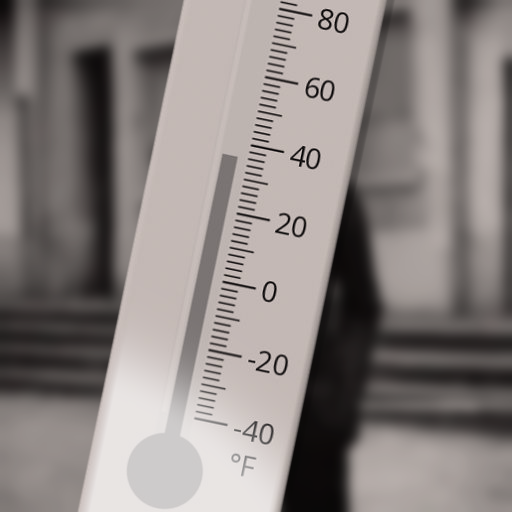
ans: {"value": 36, "unit": "°F"}
